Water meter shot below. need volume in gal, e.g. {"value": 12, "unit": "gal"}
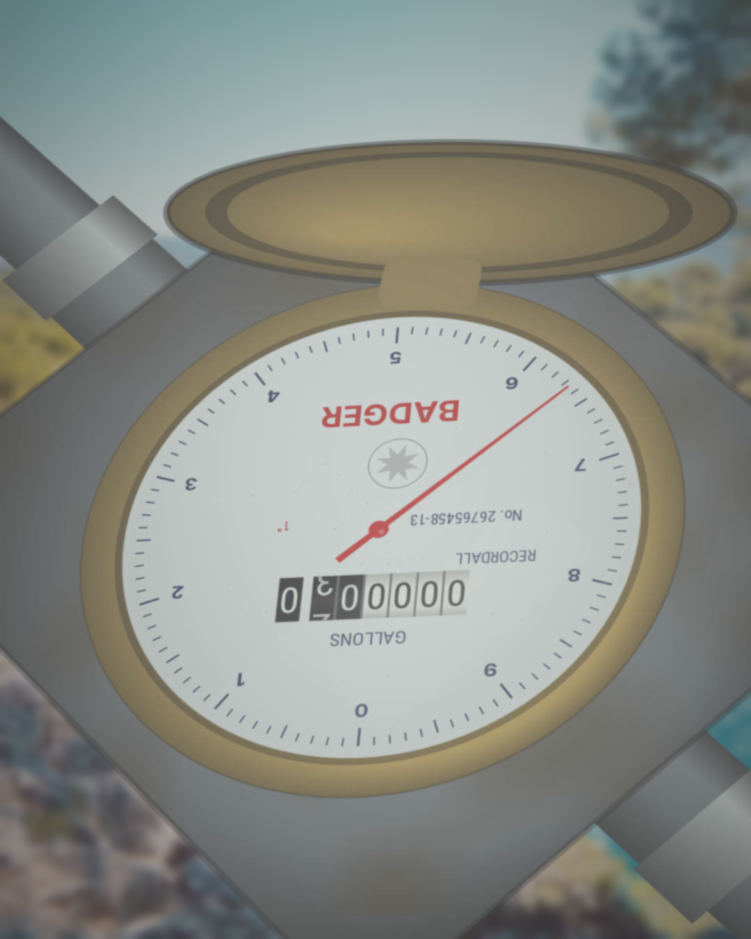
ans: {"value": 26.3, "unit": "gal"}
